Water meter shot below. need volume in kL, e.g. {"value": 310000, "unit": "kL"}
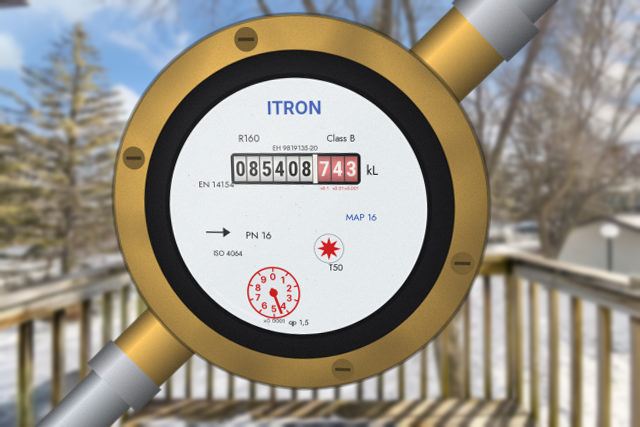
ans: {"value": 85408.7434, "unit": "kL"}
